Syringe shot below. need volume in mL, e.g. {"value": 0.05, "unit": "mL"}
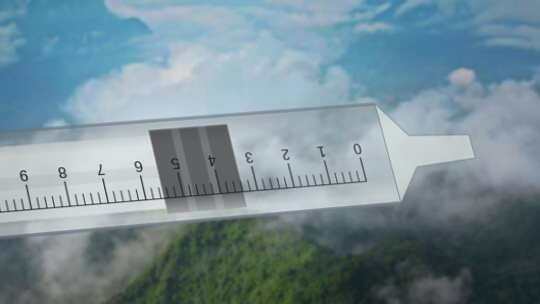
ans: {"value": 3.4, "unit": "mL"}
